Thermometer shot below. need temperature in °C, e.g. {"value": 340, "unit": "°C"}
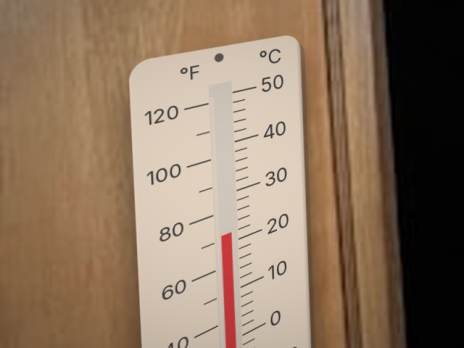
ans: {"value": 22, "unit": "°C"}
